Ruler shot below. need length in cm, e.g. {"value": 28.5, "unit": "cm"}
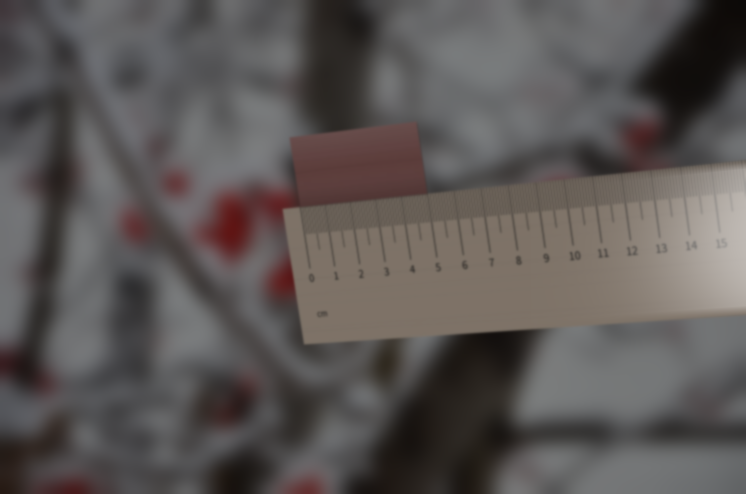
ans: {"value": 5, "unit": "cm"}
